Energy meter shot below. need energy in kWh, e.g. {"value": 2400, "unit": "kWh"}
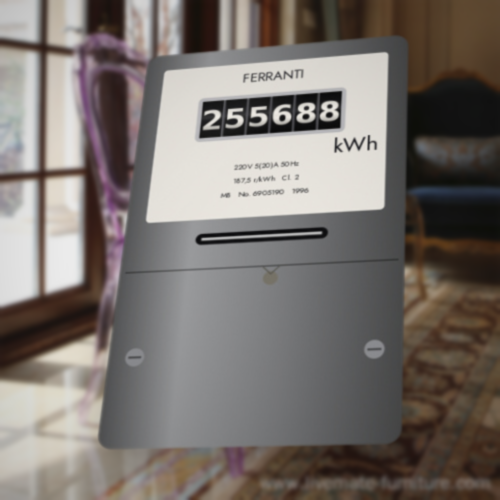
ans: {"value": 255688, "unit": "kWh"}
